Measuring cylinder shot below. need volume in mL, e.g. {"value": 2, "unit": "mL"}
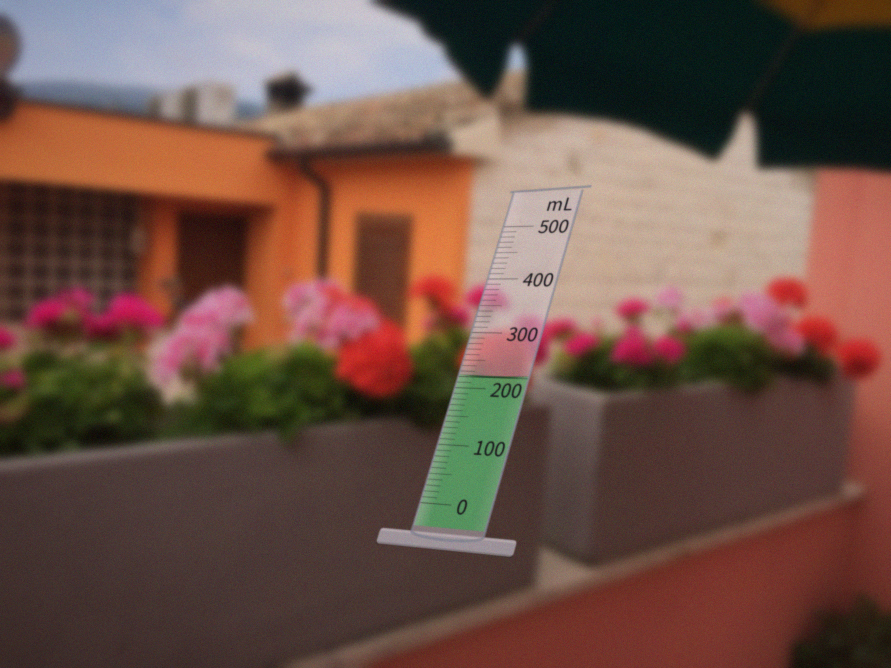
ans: {"value": 220, "unit": "mL"}
